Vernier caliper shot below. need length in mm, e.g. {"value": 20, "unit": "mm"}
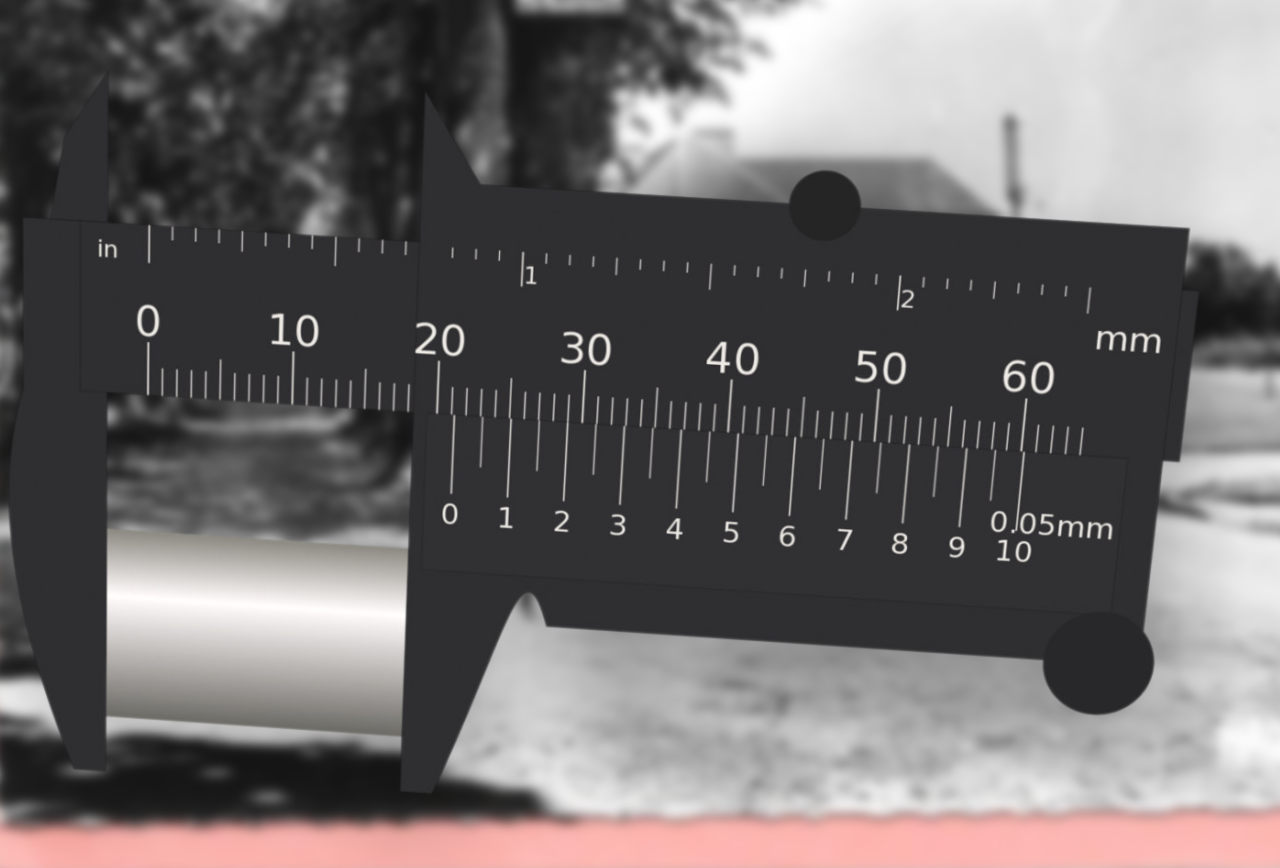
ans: {"value": 21.2, "unit": "mm"}
